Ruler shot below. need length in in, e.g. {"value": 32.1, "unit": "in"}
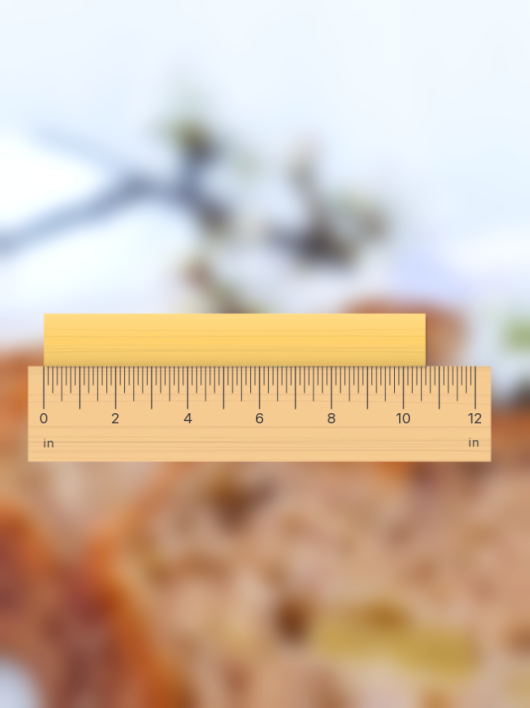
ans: {"value": 10.625, "unit": "in"}
